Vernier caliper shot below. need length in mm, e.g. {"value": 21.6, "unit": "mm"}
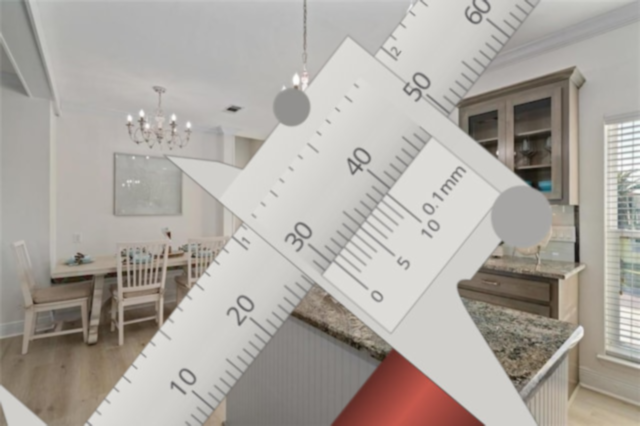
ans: {"value": 30.4, "unit": "mm"}
